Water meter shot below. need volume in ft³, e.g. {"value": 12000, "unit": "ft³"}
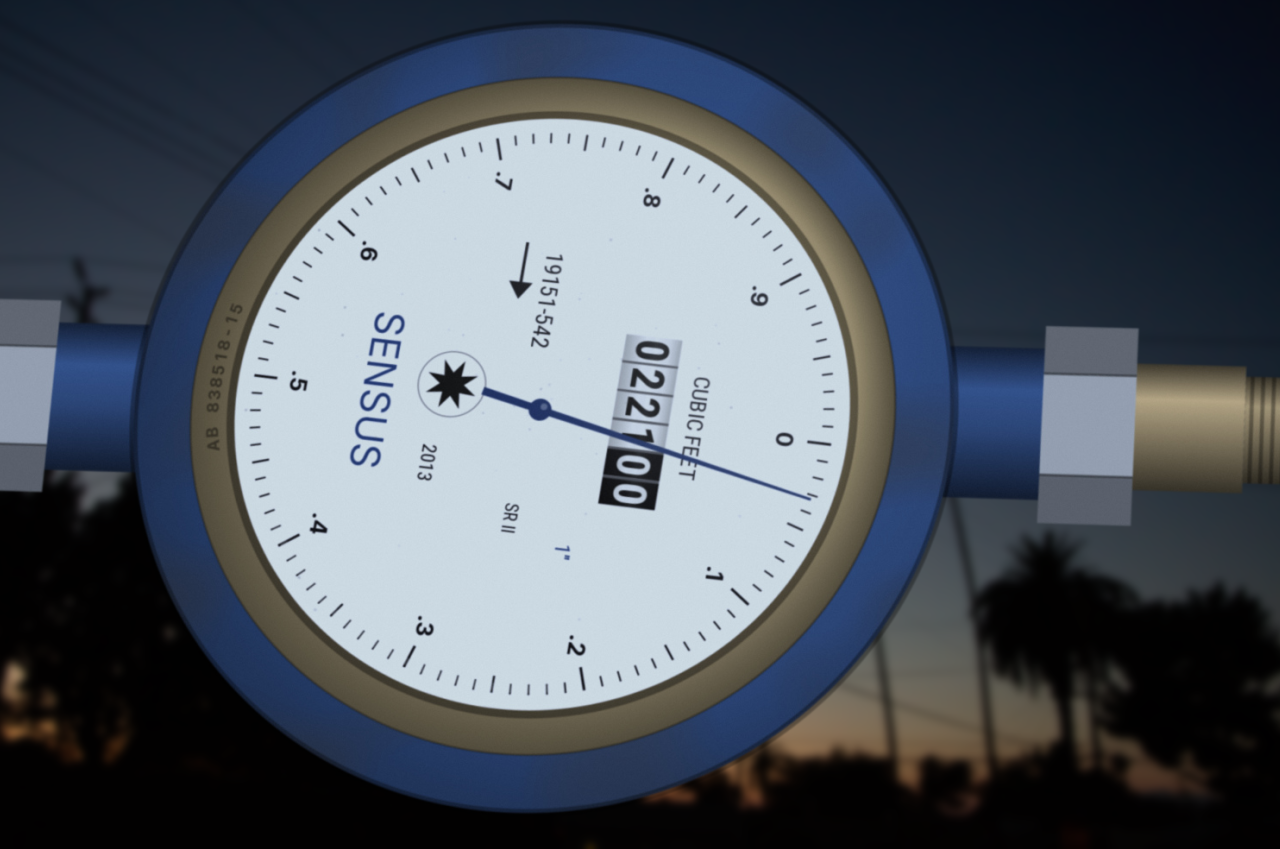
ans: {"value": 22100.03, "unit": "ft³"}
